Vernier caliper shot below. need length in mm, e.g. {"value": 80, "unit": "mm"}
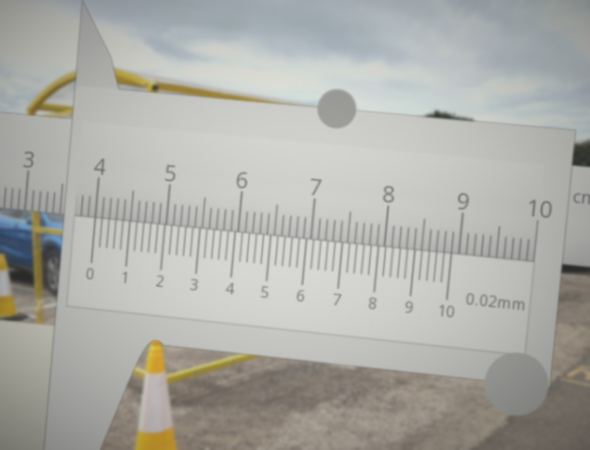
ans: {"value": 40.0, "unit": "mm"}
